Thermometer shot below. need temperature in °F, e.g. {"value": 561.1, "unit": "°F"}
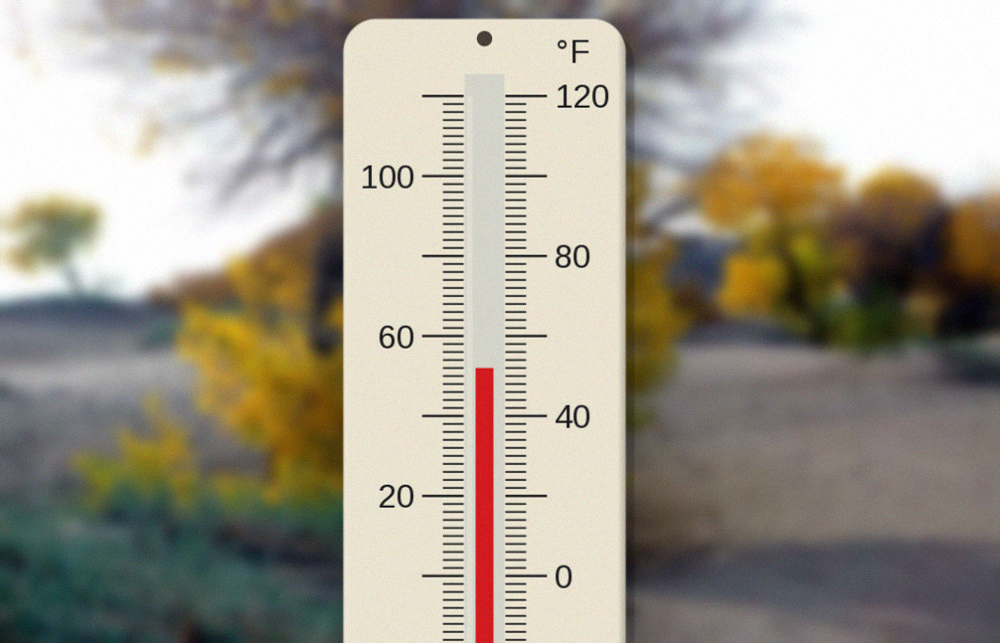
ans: {"value": 52, "unit": "°F"}
